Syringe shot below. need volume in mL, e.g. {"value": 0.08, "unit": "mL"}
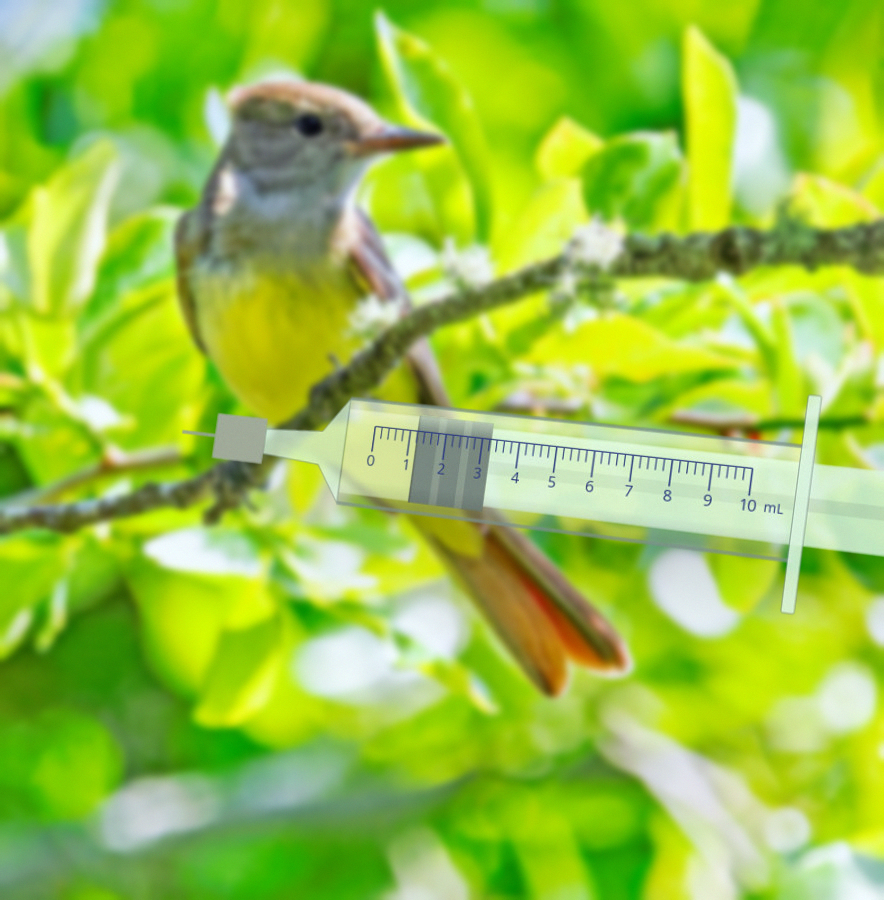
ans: {"value": 1.2, "unit": "mL"}
